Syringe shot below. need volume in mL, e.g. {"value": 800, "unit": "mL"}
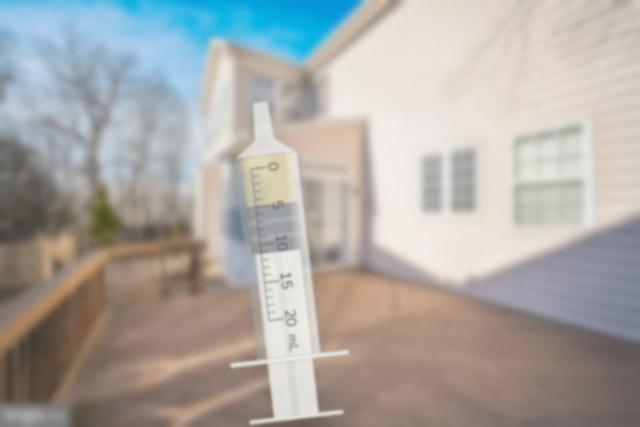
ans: {"value": 5, "unit": "mL"}
